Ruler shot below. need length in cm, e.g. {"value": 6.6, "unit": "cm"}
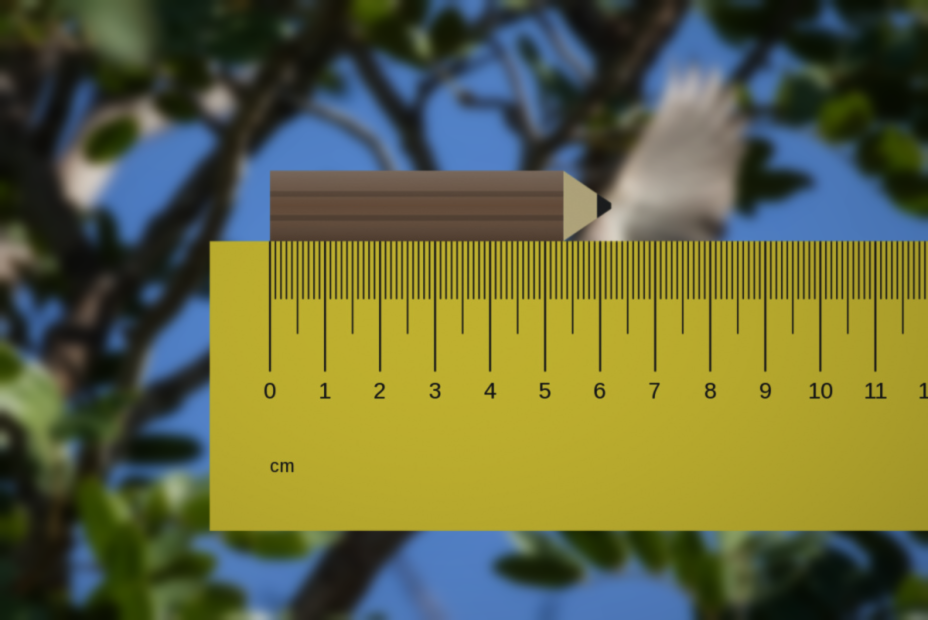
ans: {"value": 6.2, "unit": "cm"}
